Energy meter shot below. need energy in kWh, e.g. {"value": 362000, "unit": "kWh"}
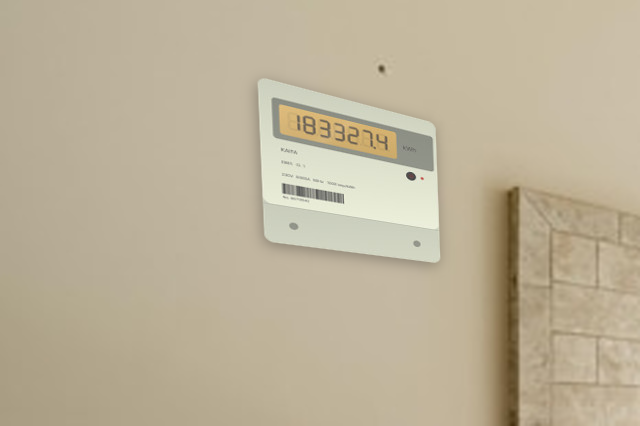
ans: {"value": 183327.4, "unit": "kWh"}
